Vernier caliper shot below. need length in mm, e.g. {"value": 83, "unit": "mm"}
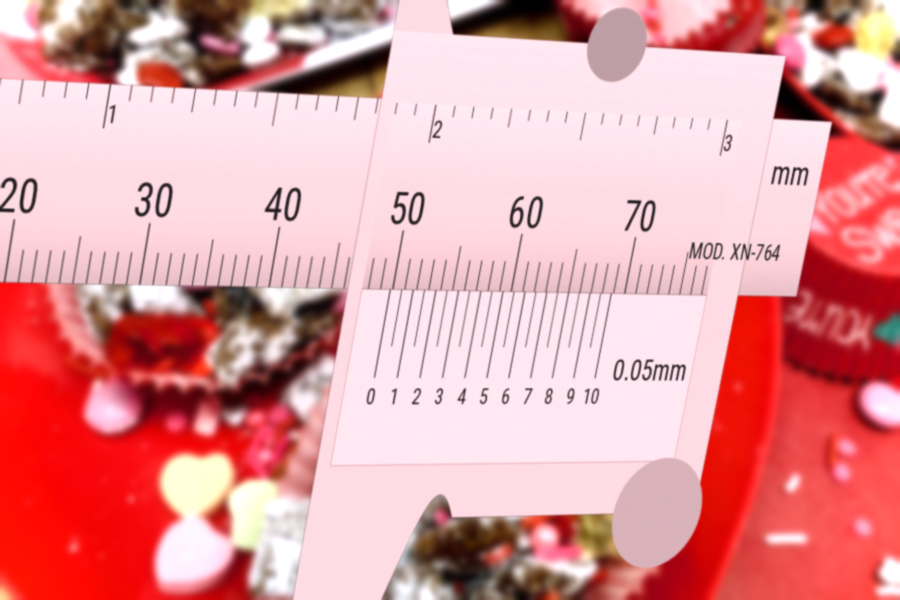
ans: {"value": 49.8, "unit": "mm"}
